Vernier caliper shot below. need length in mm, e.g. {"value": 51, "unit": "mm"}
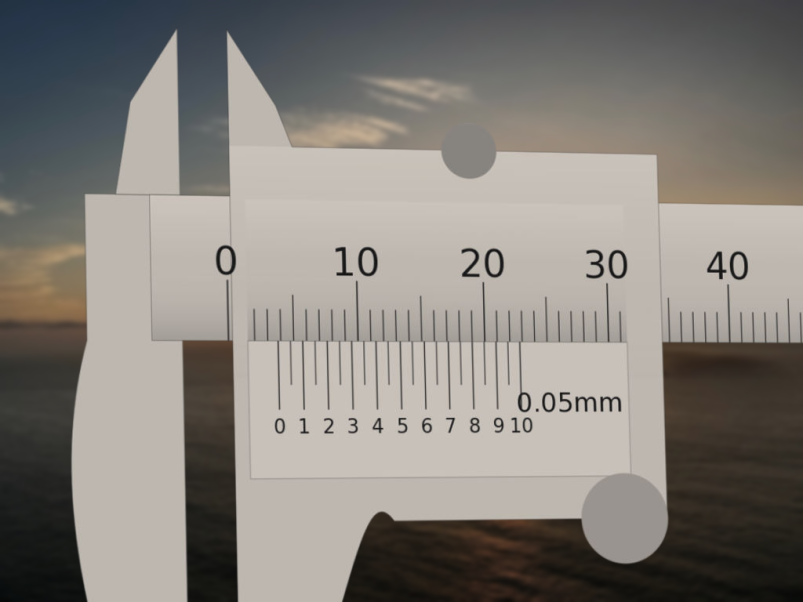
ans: {"value": 3.8, "unit": "mm"}
